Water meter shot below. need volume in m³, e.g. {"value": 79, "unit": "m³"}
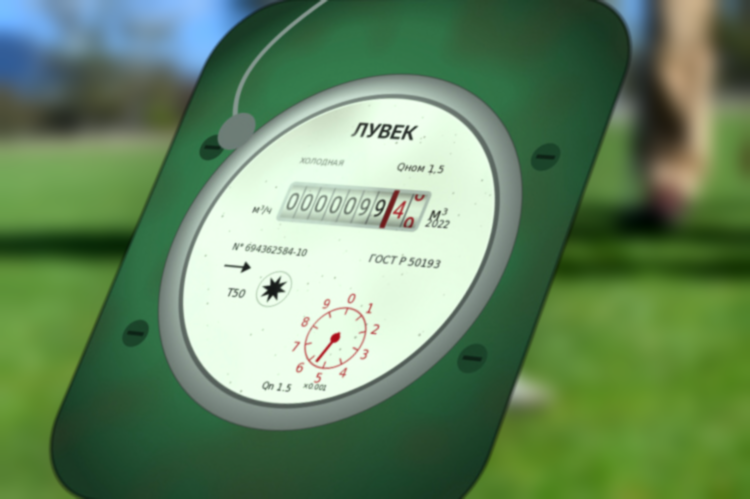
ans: {"value": 99.485, "unit": "m³"}
